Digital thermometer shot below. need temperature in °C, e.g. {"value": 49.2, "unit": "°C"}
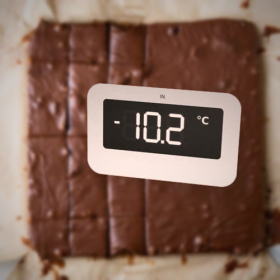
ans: {"value": -10.2, "unit": "°C"}
